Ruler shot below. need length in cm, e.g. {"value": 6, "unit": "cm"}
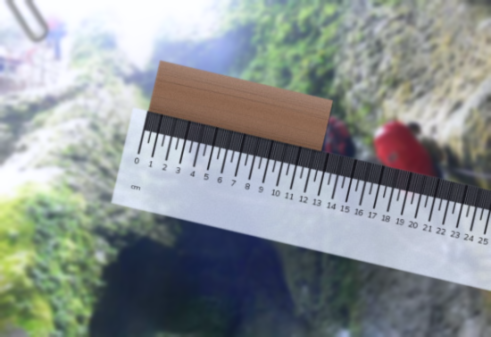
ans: {"value": 12.5, "unit": "cm"}
